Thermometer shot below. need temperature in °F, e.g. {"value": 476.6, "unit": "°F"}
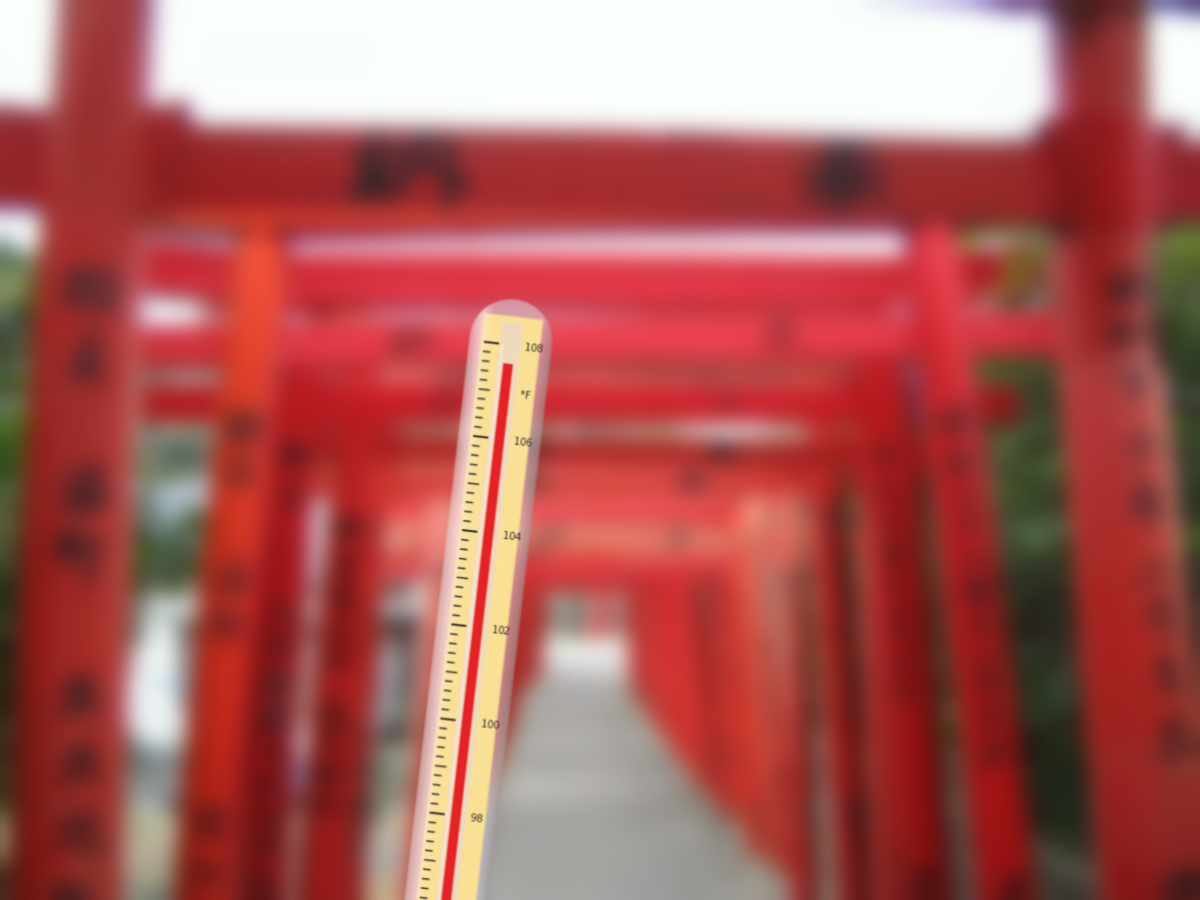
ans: {"value": 107.6, "unit": "°F"}
